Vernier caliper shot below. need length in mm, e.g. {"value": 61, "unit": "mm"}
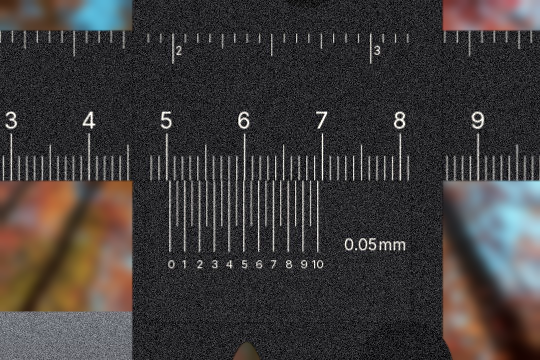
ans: {"value": 50.4, "unit": "mm"}
